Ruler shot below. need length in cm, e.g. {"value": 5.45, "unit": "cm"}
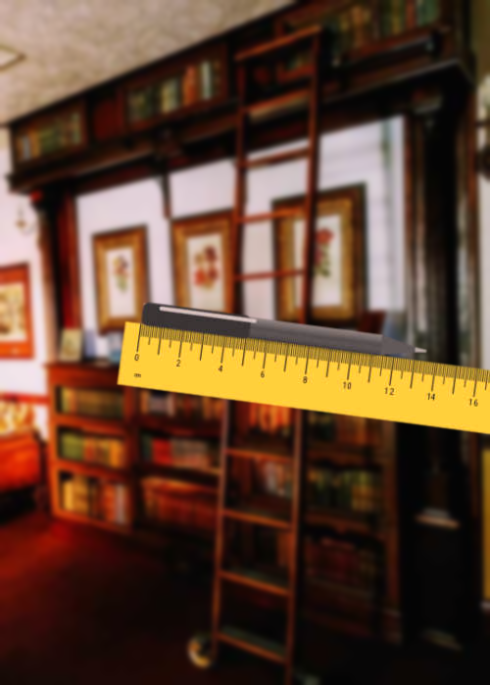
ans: {"value": 13.5, "unit": "cm"}
